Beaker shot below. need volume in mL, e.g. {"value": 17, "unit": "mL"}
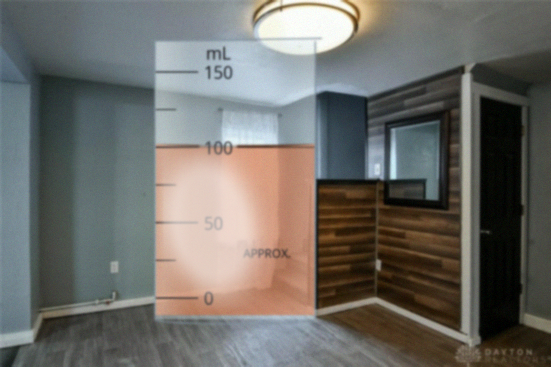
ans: {"value": 100, "unit": "mL"}
